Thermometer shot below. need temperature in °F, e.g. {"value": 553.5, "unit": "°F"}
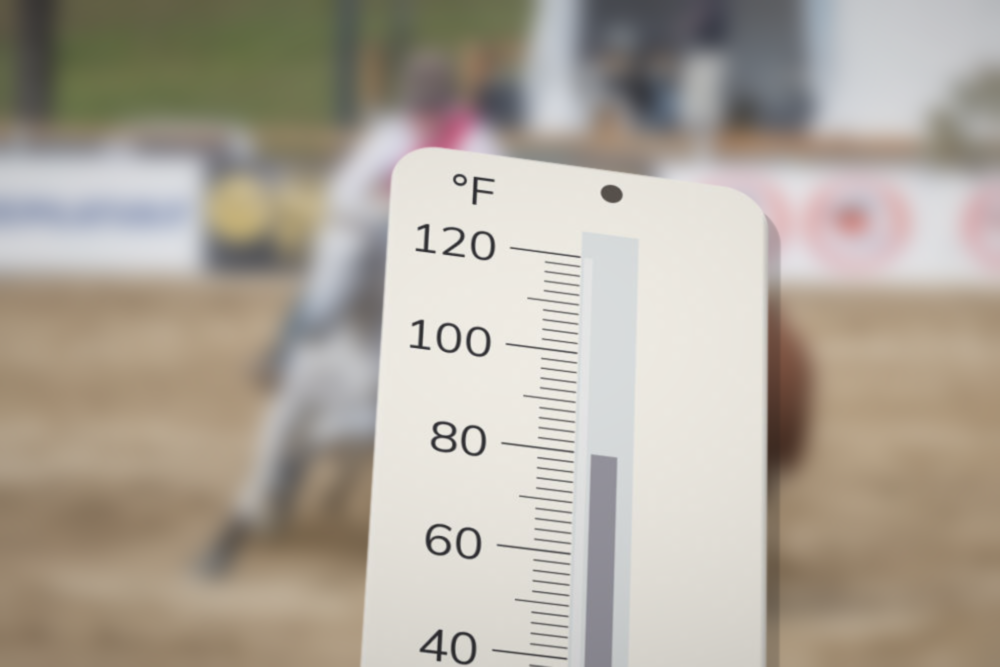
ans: {"value": 80, "unit": "°F"}
